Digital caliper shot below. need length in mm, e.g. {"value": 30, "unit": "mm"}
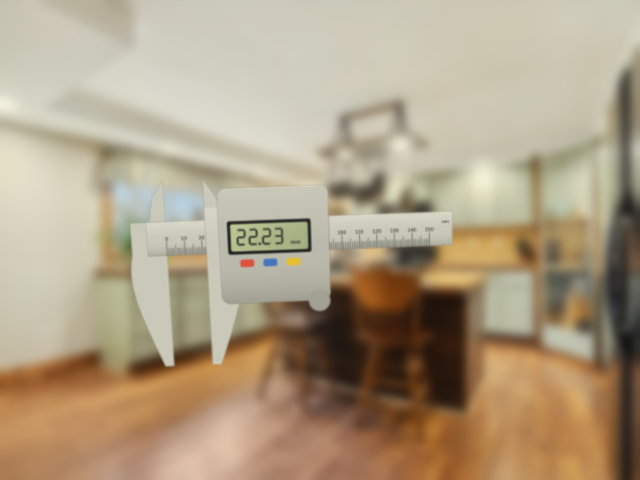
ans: {"value": 22.23, "unit": "mm"}
